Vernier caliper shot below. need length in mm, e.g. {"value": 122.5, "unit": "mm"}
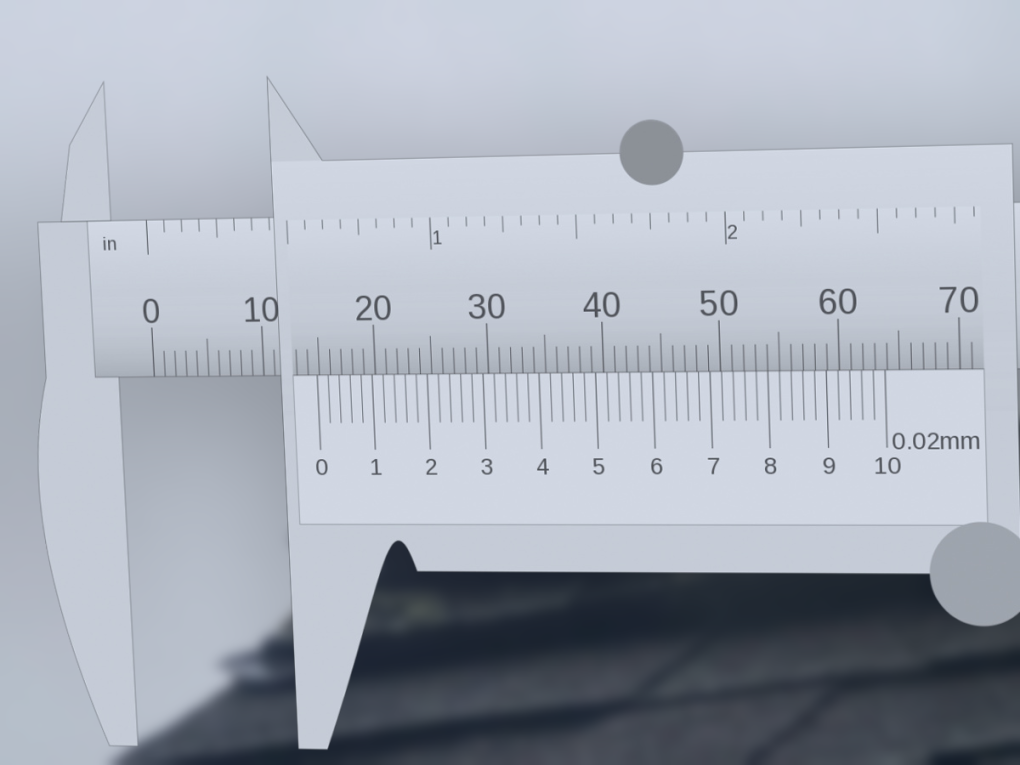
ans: {"value": 14.8, "unit": "mm"}
